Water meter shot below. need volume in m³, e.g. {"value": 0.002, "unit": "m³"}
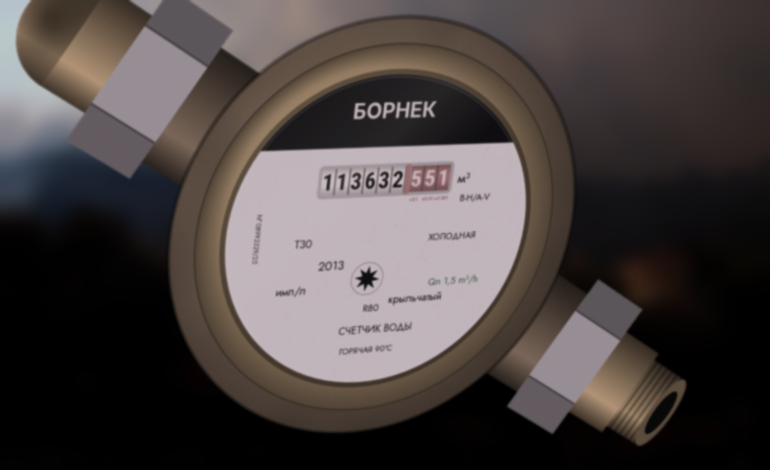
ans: {"value": 113632.551, "unit": "m³"}
